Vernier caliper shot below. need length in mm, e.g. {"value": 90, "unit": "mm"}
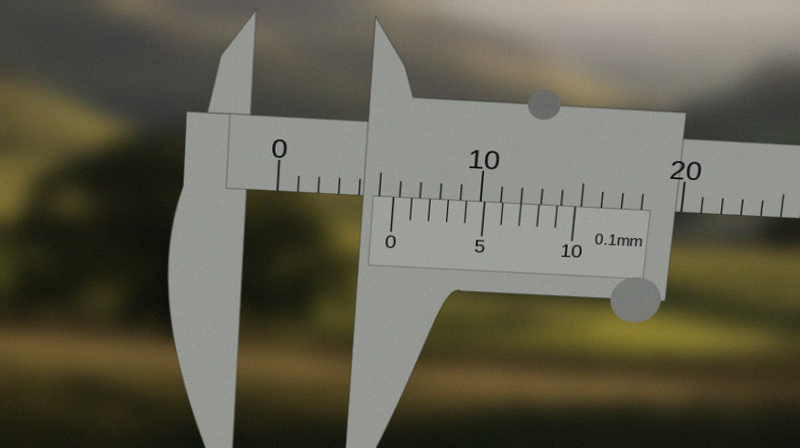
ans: {"value": 5.7, "unit": "mm"}
